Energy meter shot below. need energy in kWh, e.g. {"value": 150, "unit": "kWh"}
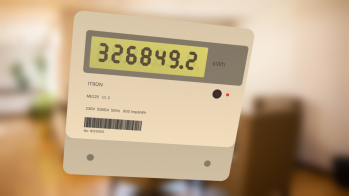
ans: {"value": 326849.2, "unit": "kWh"}
